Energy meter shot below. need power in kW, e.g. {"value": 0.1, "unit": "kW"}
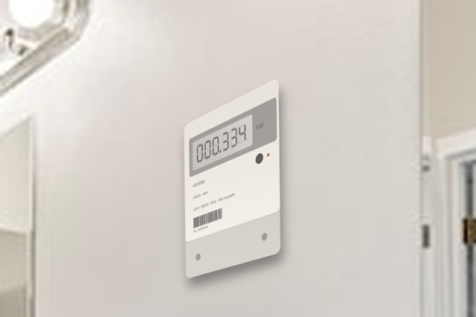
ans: {"value": 0.334, "unit": "kW"}
